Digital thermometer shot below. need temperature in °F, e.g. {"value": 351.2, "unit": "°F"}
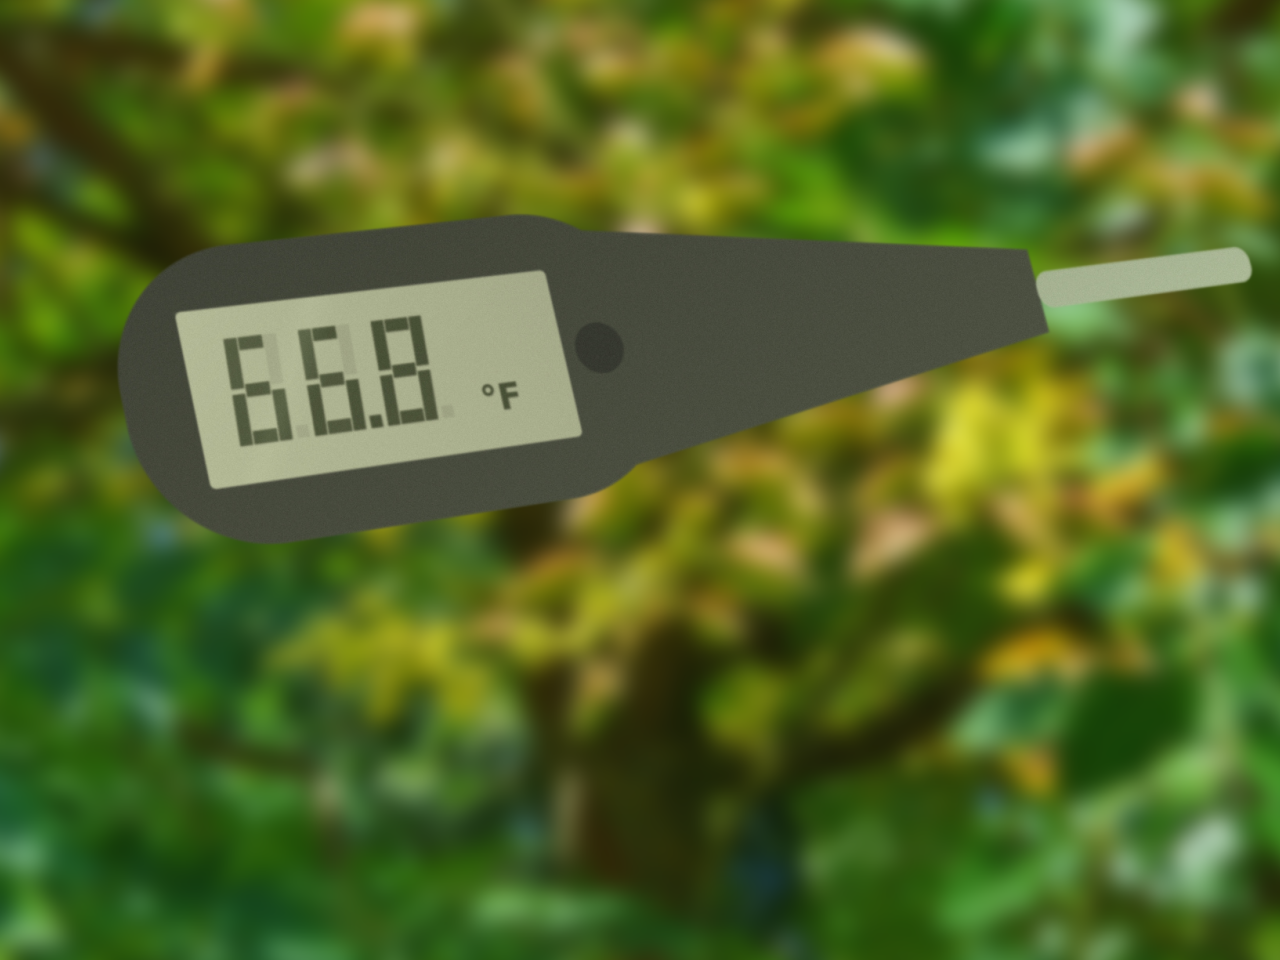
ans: {"value": 66.8, "unit": "°F"}
